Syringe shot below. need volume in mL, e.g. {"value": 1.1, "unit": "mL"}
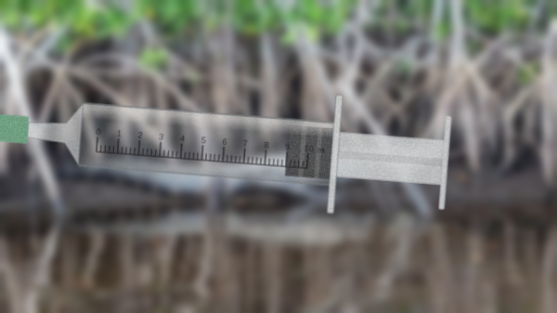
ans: {"value": 9, "unit": "mL"}
